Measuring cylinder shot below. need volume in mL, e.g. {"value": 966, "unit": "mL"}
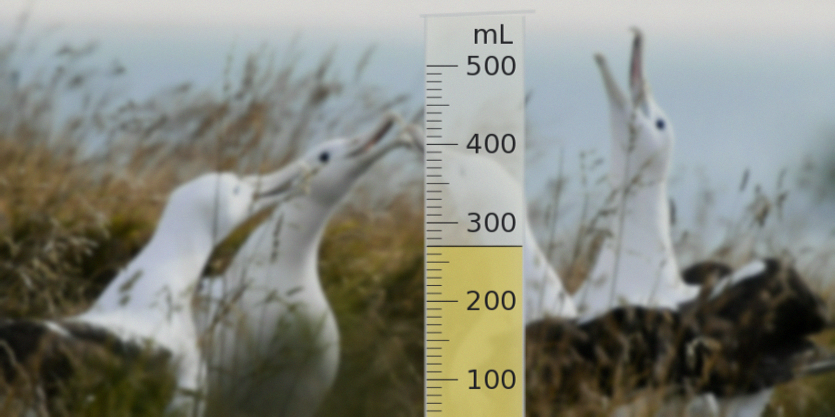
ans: {"value": 270, "unit": "mL"}
